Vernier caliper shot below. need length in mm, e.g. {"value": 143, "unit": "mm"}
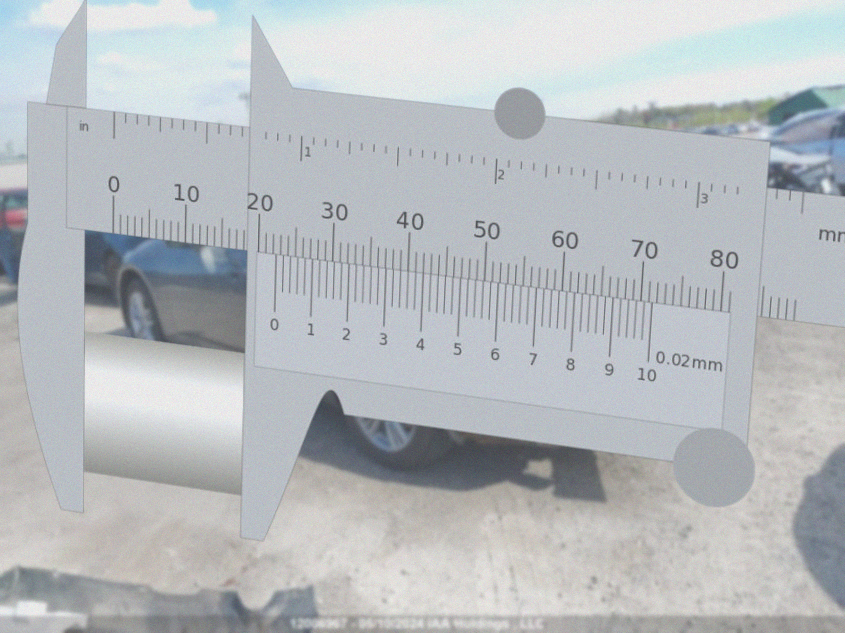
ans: {"value": 22.4, "unit": "mm"}
